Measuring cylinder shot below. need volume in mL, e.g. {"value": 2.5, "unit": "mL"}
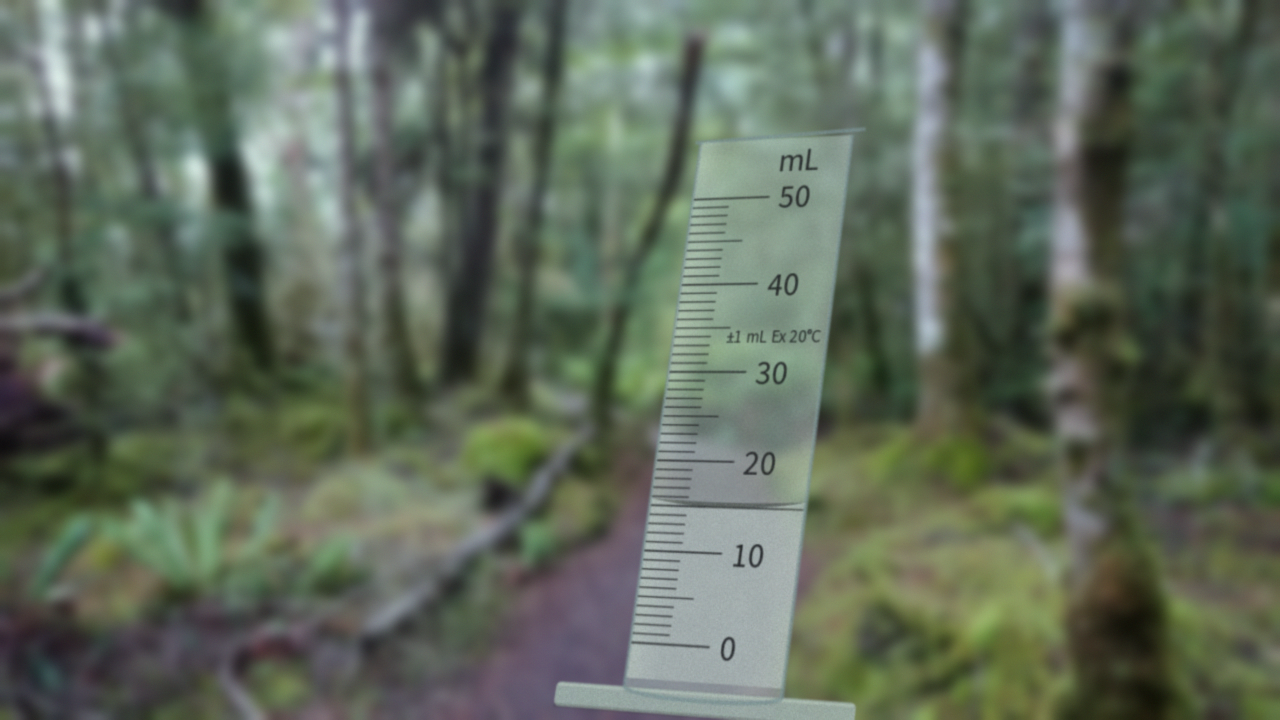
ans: {"value": 15, "unit": "mL"}
